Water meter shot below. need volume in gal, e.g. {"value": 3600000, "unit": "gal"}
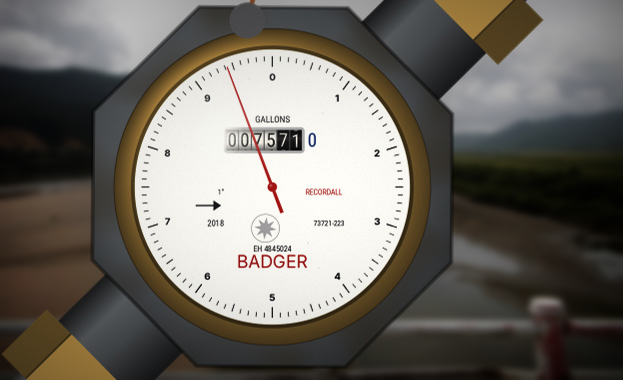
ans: {"value": 75709.4, "unit": "gal"}
